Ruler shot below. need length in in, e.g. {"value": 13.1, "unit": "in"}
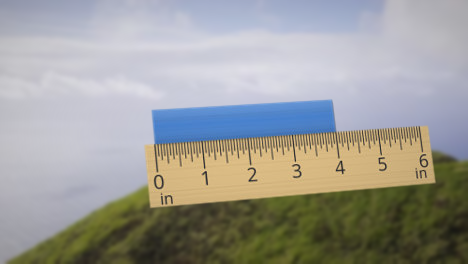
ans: {"value": 4, "unit": "in"}
